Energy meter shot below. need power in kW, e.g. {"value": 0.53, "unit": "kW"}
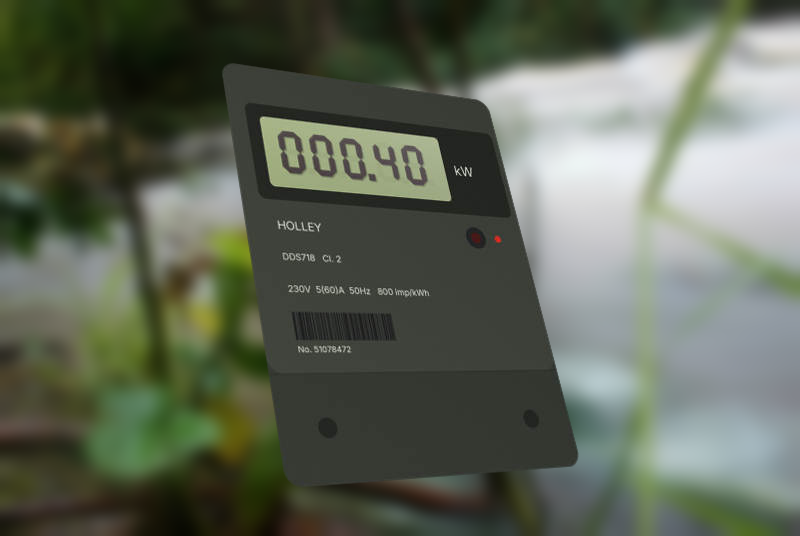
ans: {"value": 0.40, "unit": "kW"}
